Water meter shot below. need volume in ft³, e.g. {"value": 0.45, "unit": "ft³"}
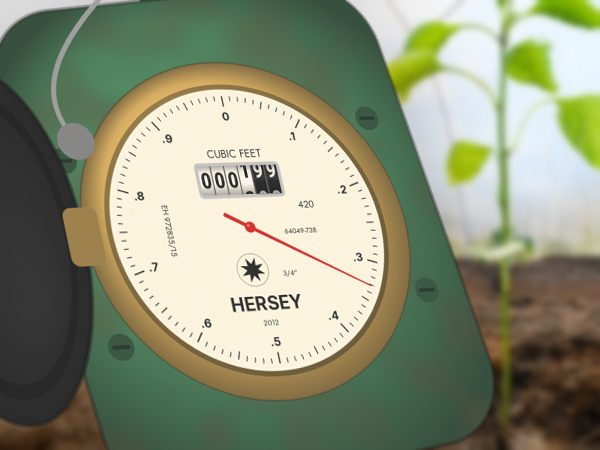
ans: {"value": 199.33, "unit": "ft³"}
